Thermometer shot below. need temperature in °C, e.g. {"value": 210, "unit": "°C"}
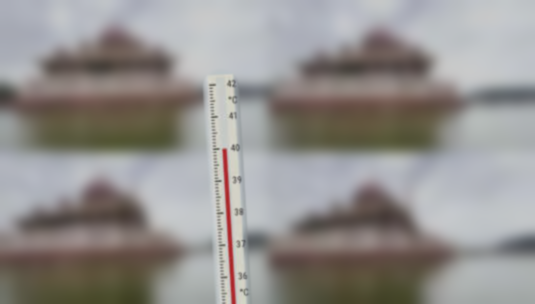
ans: {"value": 40, "unit": "°C"}
